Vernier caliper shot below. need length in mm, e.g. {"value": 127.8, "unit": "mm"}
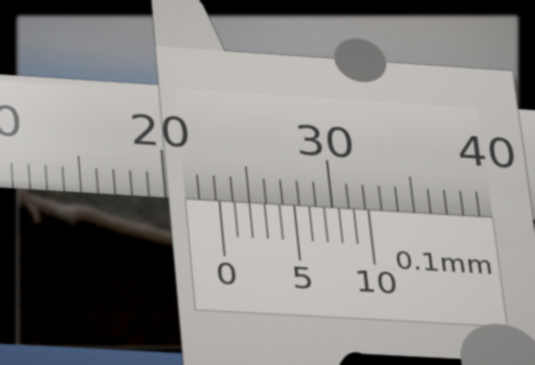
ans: {"value": 23.2, "unit": "mm"}
